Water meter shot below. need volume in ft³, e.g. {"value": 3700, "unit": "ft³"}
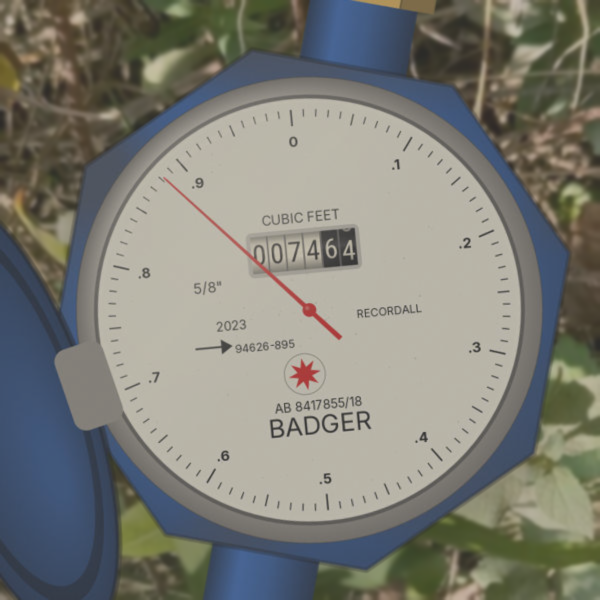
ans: {"value": 7463.88, "unit": "ft³"}
